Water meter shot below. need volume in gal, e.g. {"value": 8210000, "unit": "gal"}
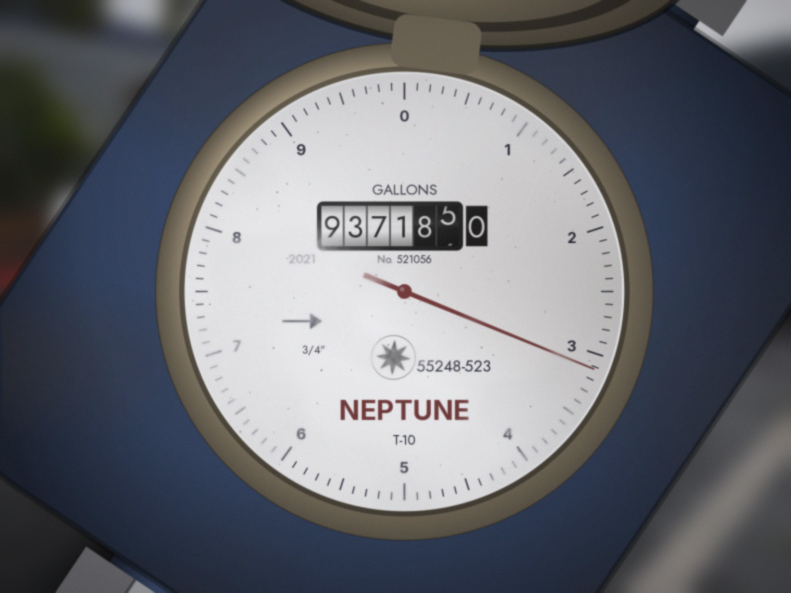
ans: {"value": 9371853.1, "unit": "gal"}
